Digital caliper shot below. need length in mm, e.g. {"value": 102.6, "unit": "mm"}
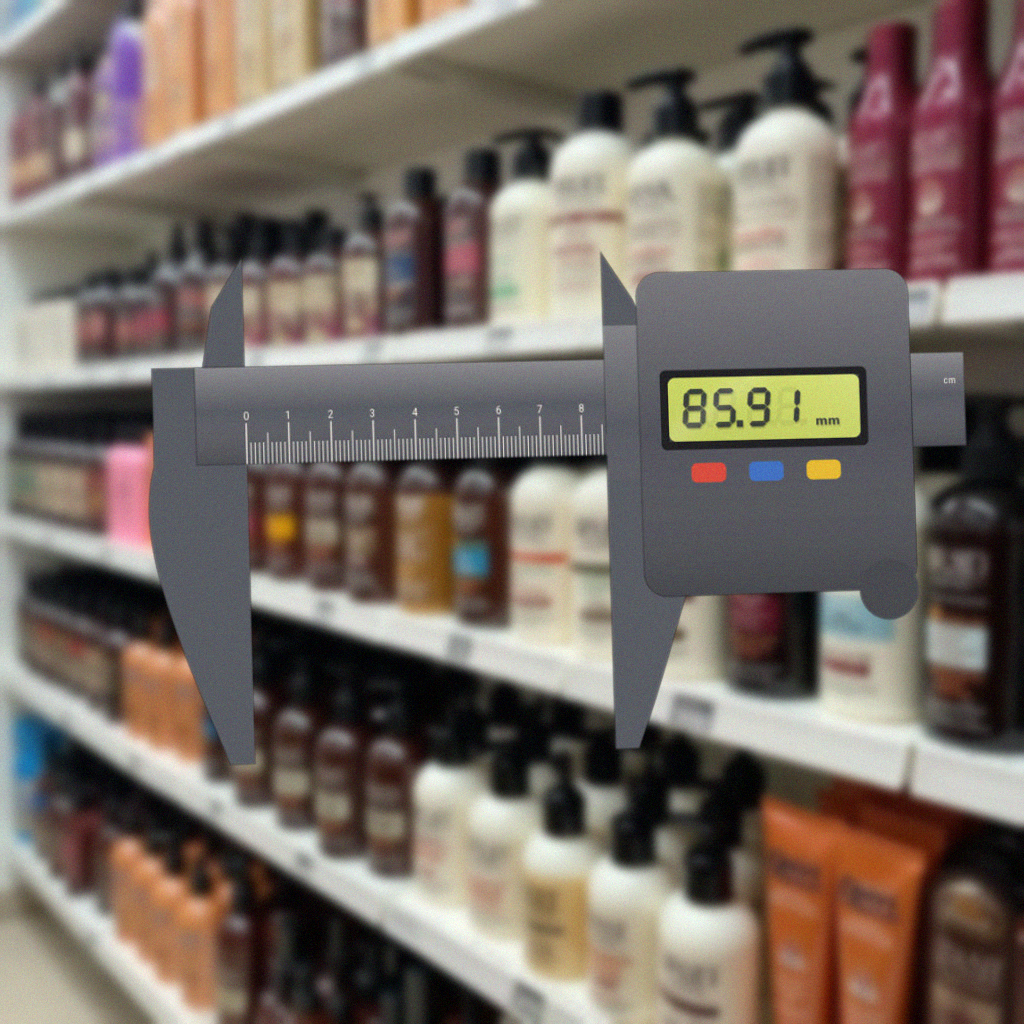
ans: {"value": 85.91, "unit": "mm"}
